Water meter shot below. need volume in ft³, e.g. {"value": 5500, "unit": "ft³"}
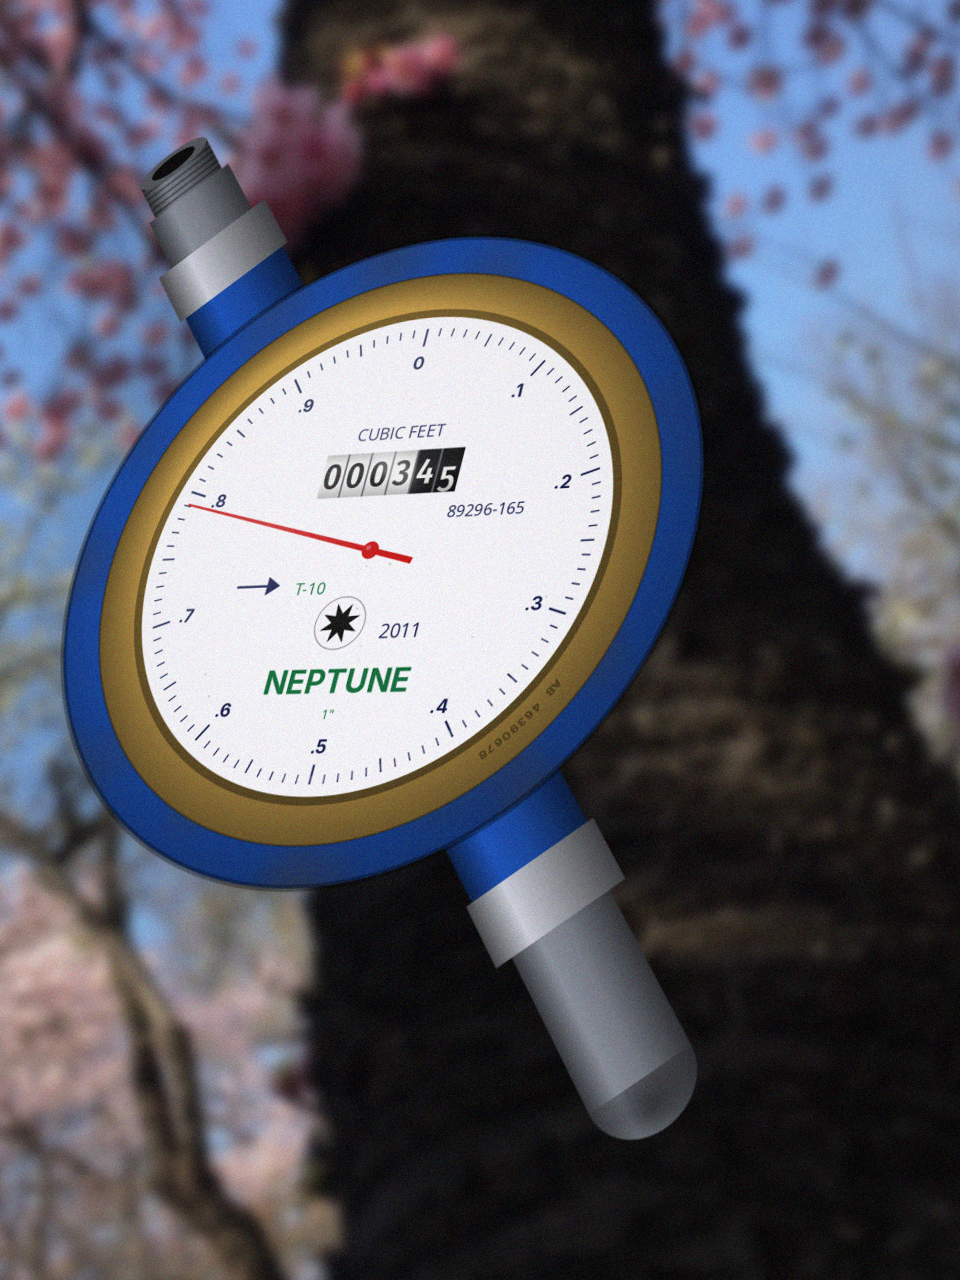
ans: {"value": 344.79, "unit": "ft³"}
